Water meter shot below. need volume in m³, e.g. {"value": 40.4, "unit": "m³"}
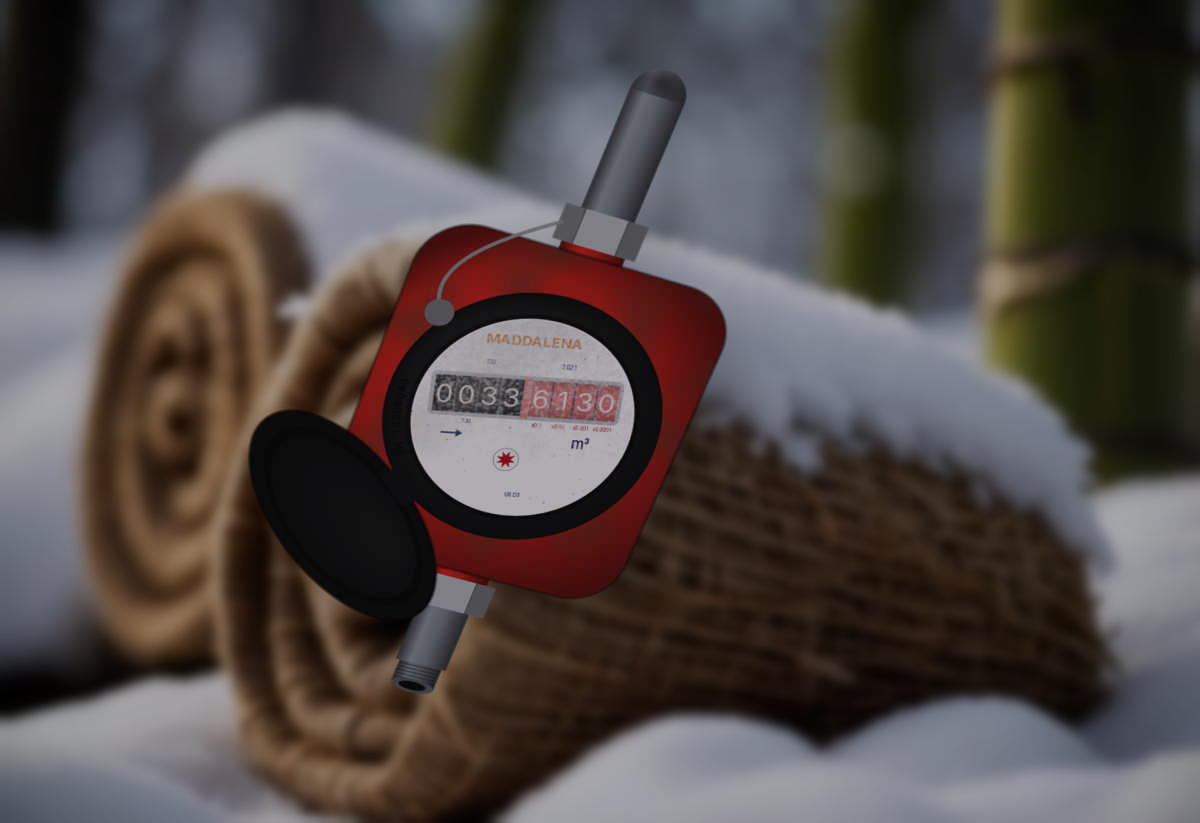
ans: {"value": 33.6130, "unit": "m³"}
